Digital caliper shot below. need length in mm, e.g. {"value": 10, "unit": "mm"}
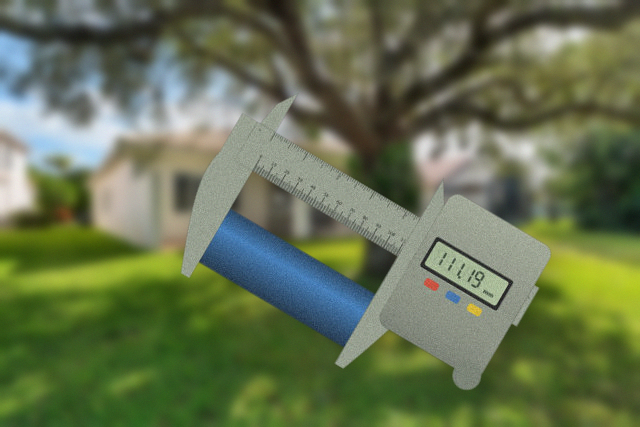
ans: {"value": 111.19, "unit": "mm"}
